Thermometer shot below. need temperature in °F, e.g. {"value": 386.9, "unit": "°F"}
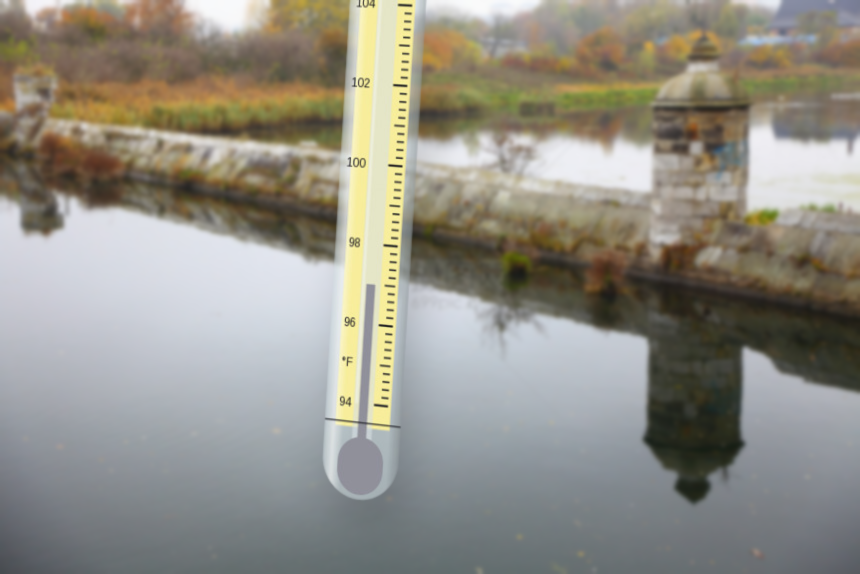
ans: {"value": 97, "unit": "°F"}
